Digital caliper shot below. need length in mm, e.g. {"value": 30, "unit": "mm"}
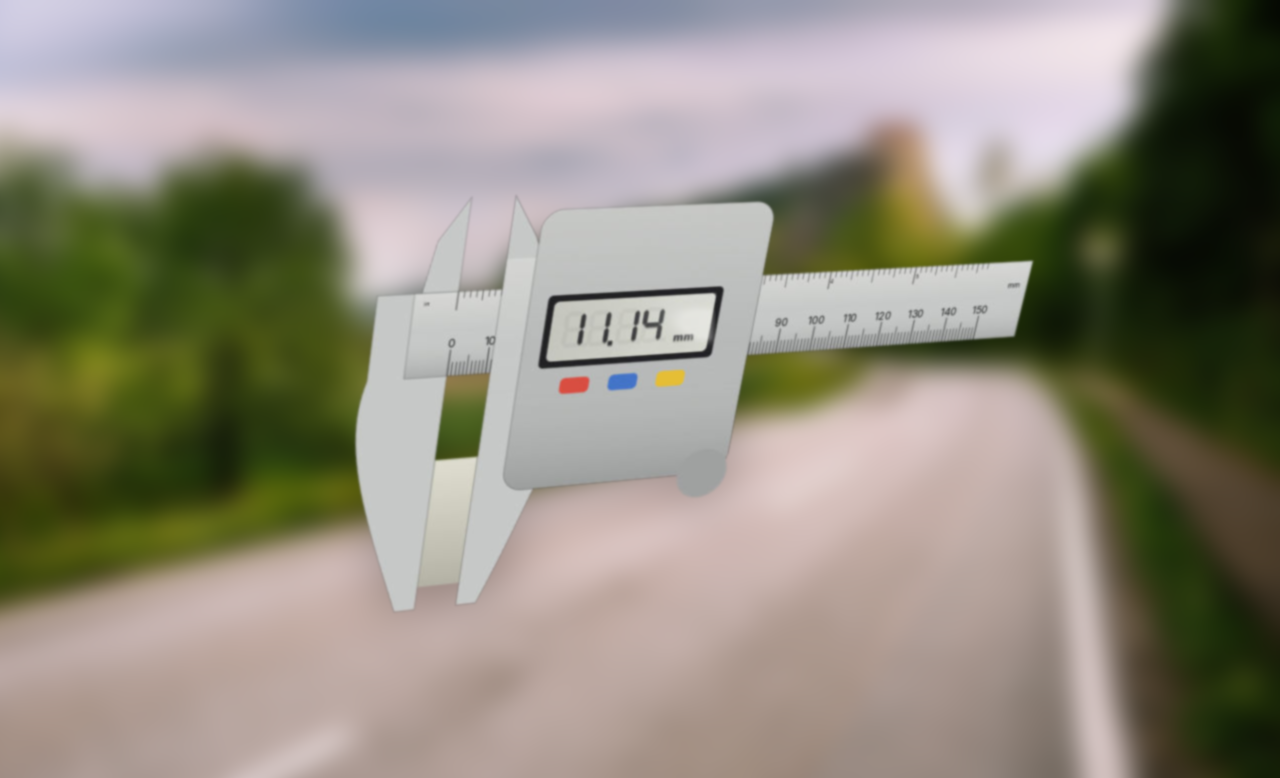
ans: {"value": 11.14, "unit": "mm"}
